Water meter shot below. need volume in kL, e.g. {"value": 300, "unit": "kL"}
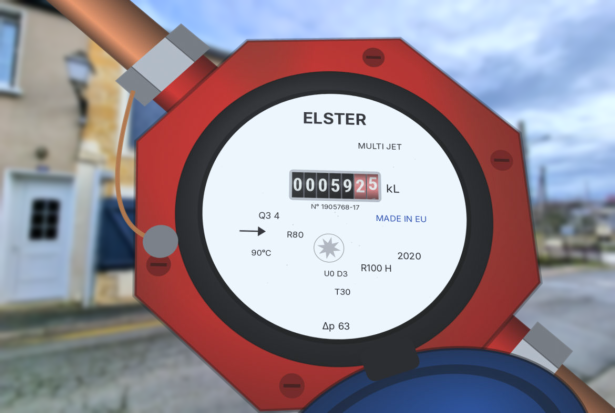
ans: {"value": 59.25, "unit": "kL"}
